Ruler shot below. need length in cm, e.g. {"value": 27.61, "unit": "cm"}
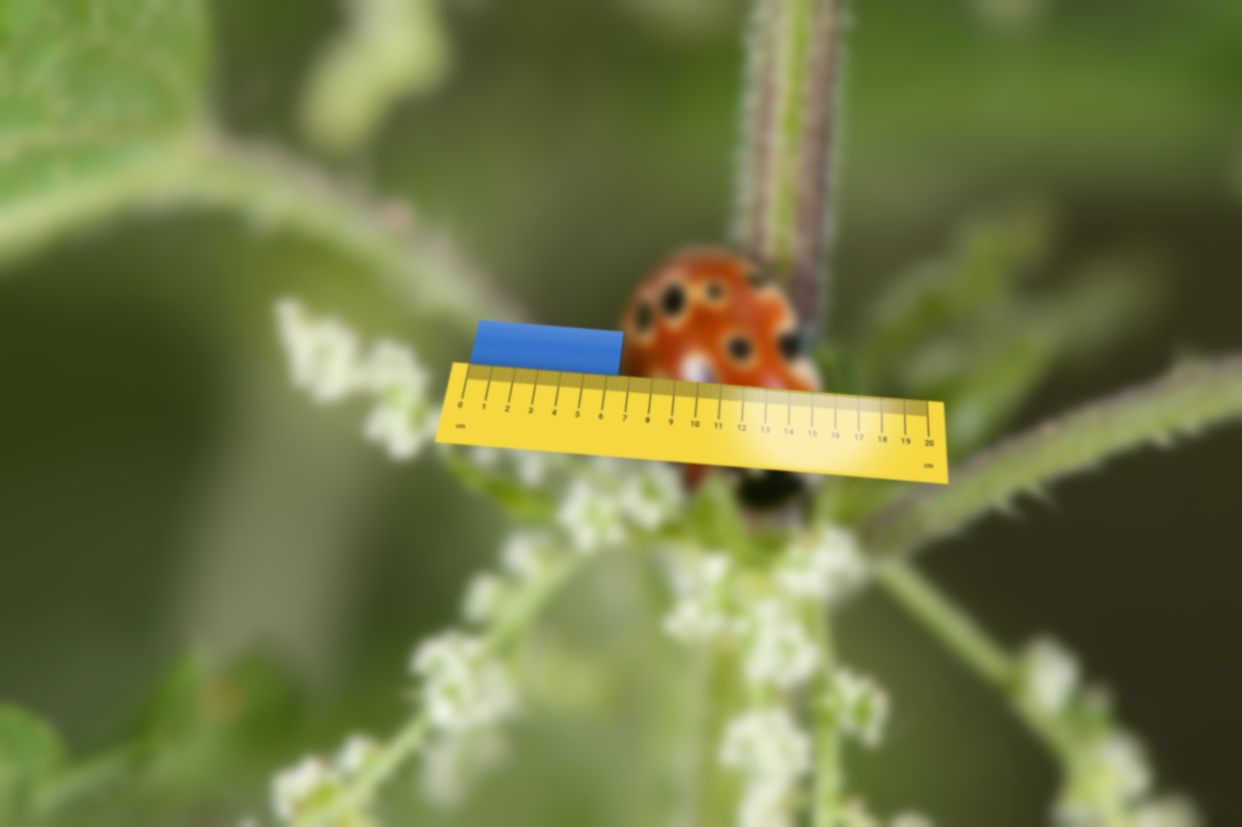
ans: {"value": 6.5, "unit": "cm"}
